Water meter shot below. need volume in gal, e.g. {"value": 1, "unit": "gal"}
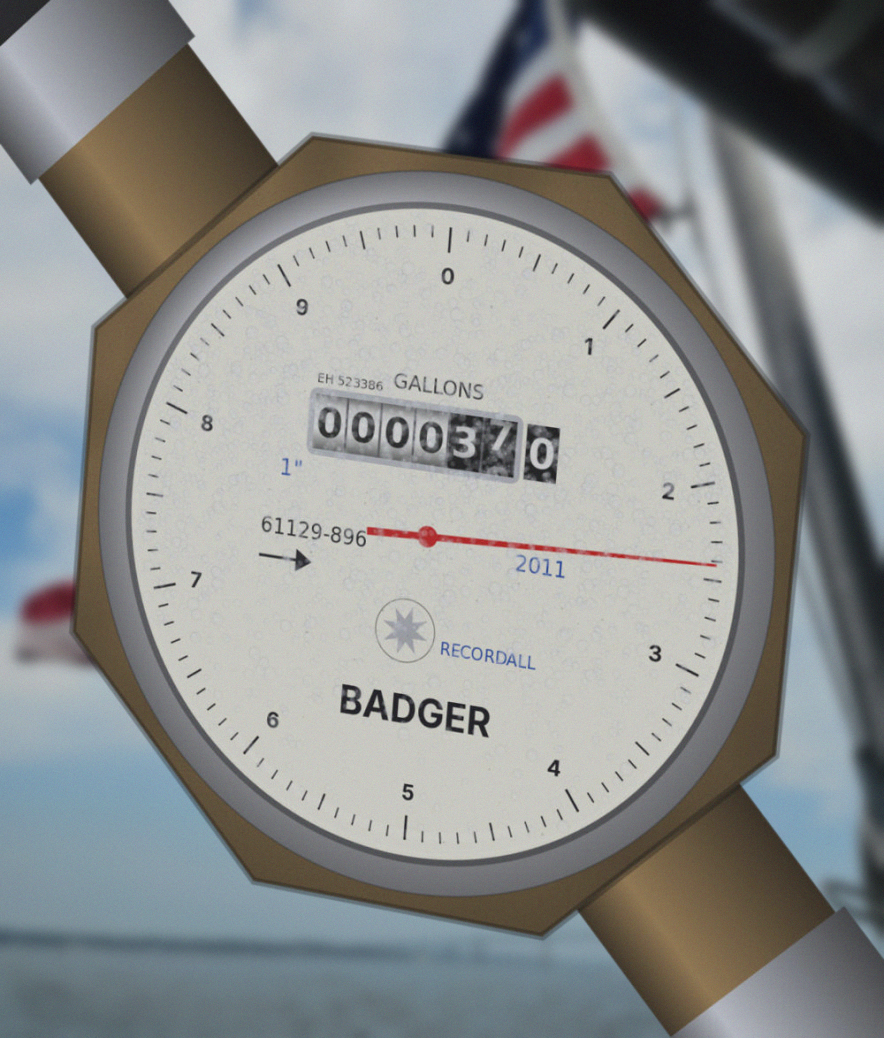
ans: {"value": 372.4, "unit": "gal"}
